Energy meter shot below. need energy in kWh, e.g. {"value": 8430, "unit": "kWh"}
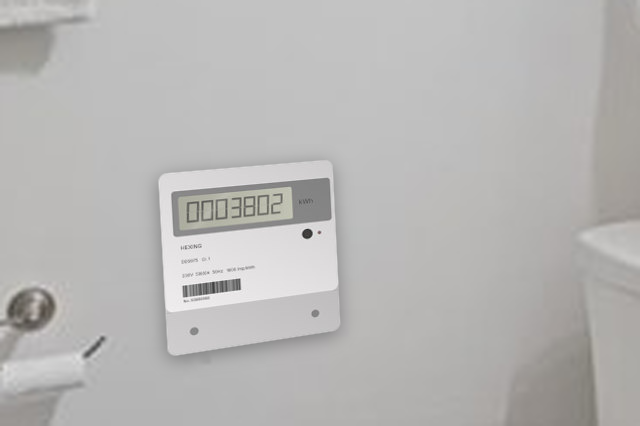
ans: {"value": 3802, "unit": "kWh"}
